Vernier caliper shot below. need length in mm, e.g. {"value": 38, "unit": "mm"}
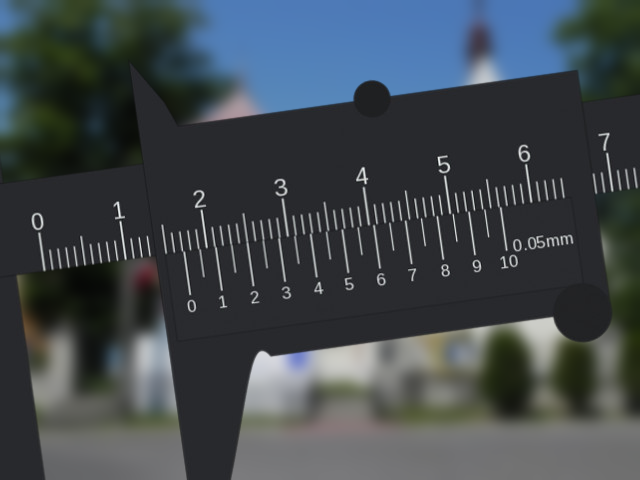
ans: {"value": 17.2, "unit": "mm"}
